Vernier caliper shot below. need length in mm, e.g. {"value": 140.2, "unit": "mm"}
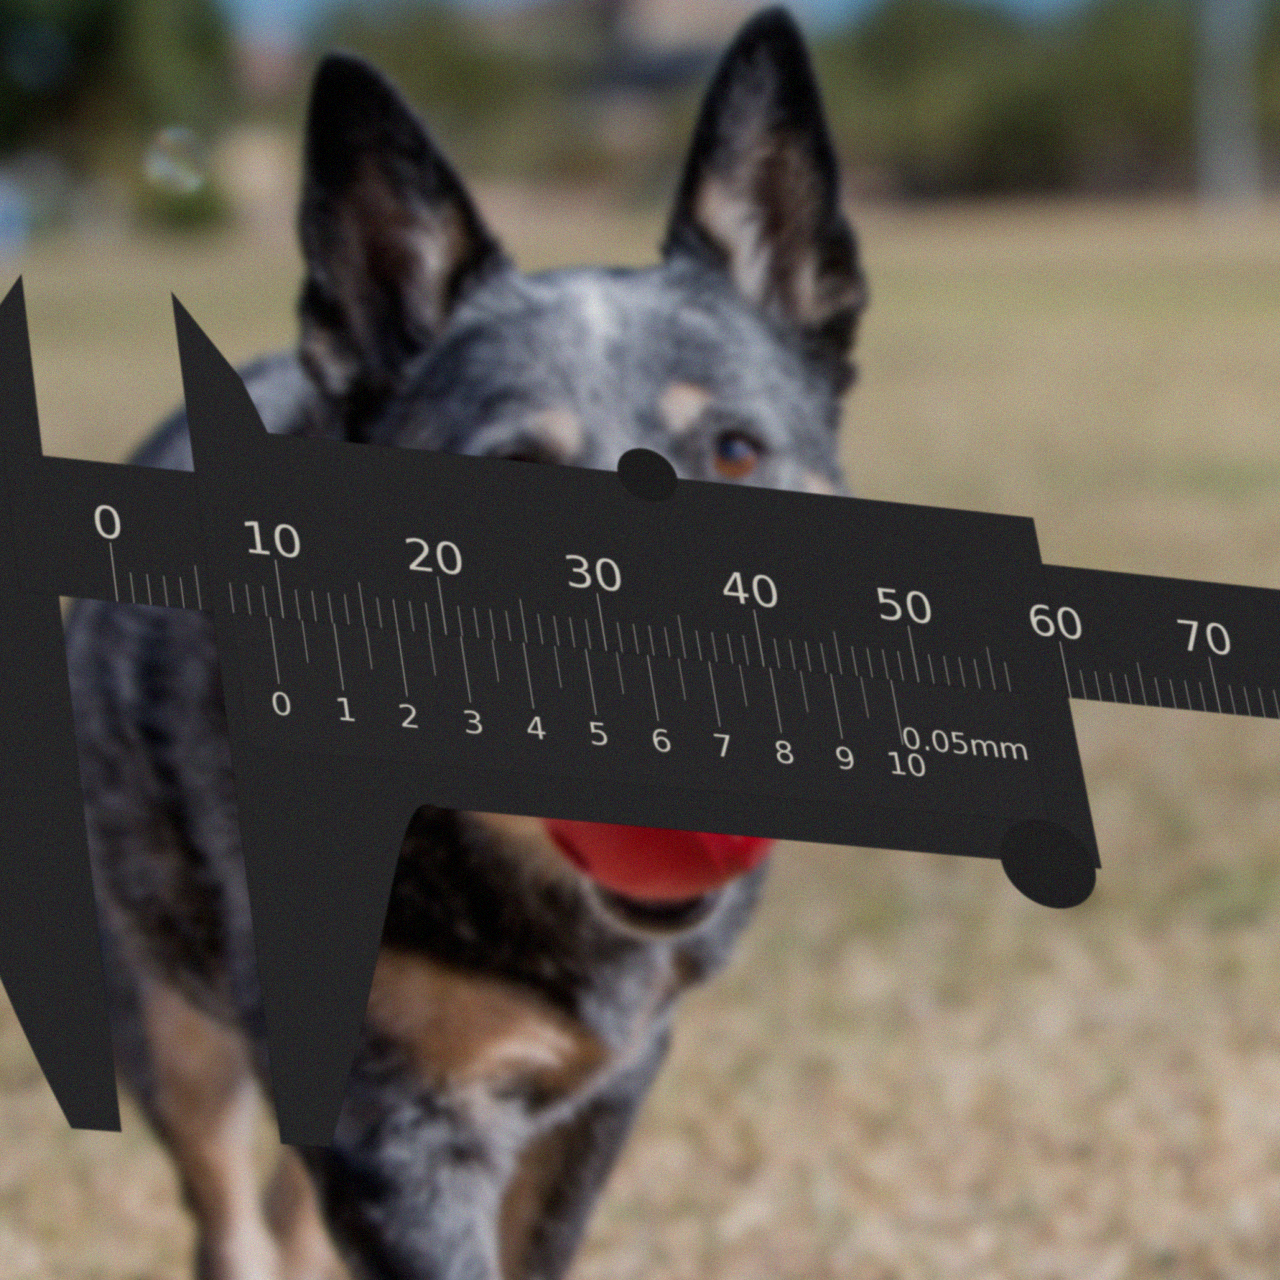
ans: {"value": 9.2, "unit": "mm"}
